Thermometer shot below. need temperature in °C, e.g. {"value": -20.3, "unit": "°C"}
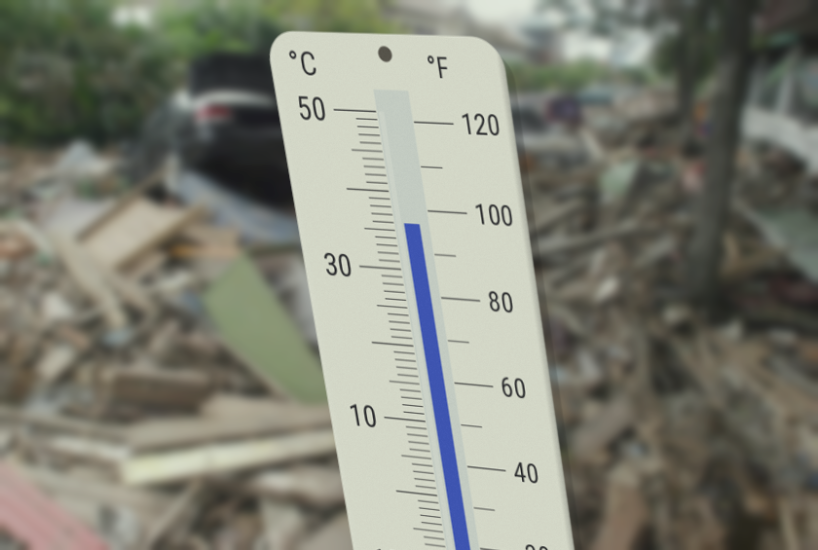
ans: {"value": 36, "unit": "°C"}
